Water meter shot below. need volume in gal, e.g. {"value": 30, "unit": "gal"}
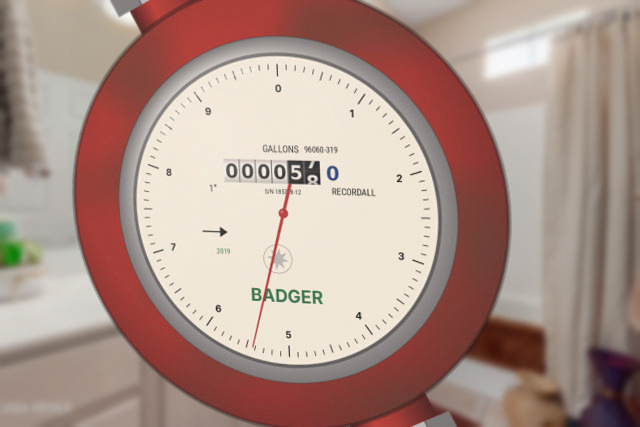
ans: {"value": 575.4, "unit": "gal"}
